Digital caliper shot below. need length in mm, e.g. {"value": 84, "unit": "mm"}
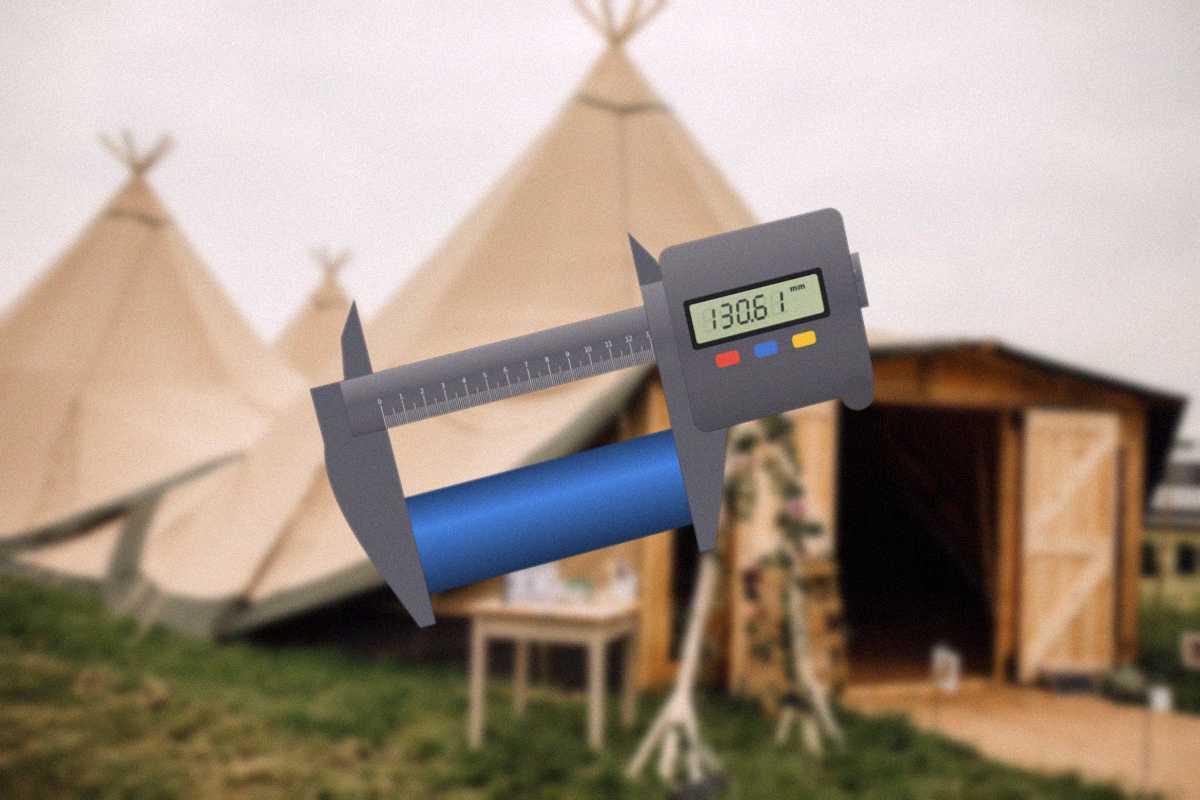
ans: {"value": 130.61, "unit": "mm"}
